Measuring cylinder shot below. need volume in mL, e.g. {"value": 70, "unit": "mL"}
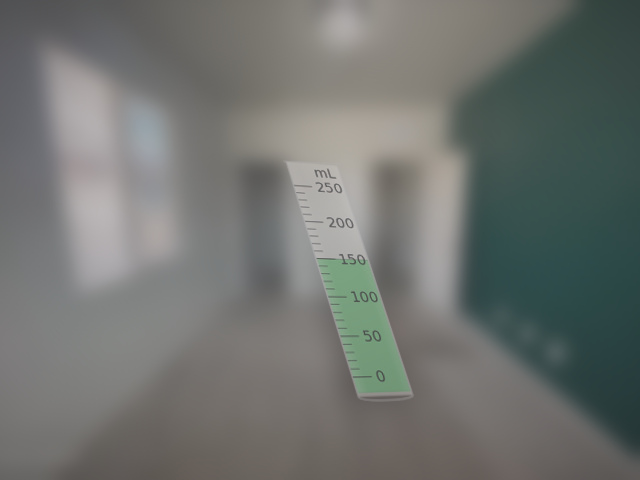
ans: {"value": 150, "unit": "mL"}
